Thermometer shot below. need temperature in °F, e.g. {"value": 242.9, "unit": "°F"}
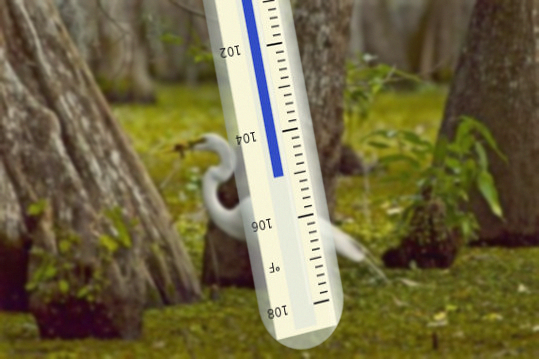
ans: {"value": 105, "unit": "°F"}
